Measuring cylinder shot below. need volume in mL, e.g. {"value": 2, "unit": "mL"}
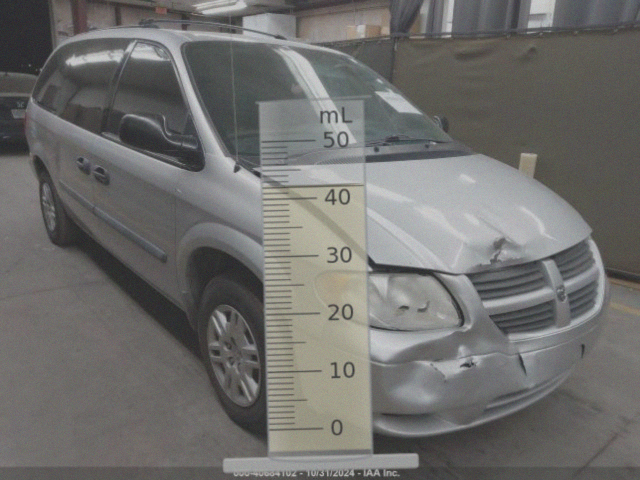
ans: {"value": 42, "unit": "mL"}
